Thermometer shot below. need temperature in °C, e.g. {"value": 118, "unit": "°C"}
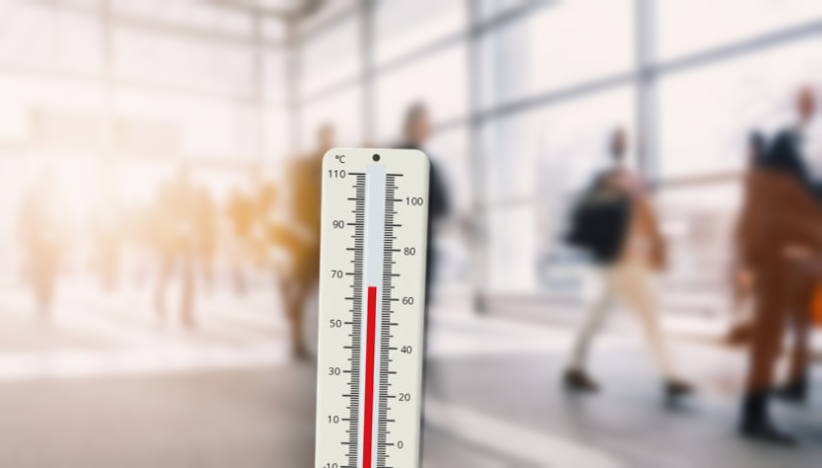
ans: {"value": 65, "unit": "°C"}
